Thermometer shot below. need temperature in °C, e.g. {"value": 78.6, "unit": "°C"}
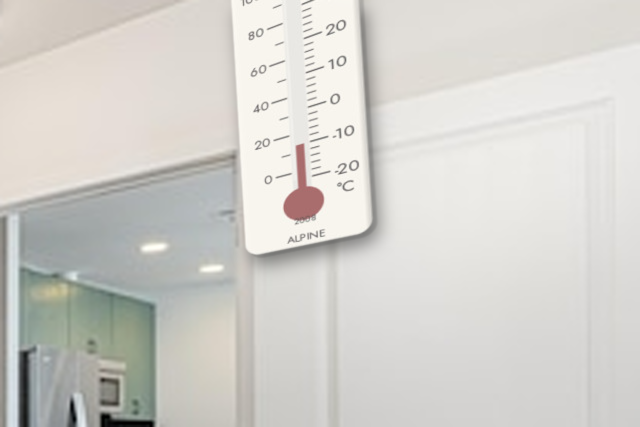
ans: {"value": -10, "unit": "°C"}
